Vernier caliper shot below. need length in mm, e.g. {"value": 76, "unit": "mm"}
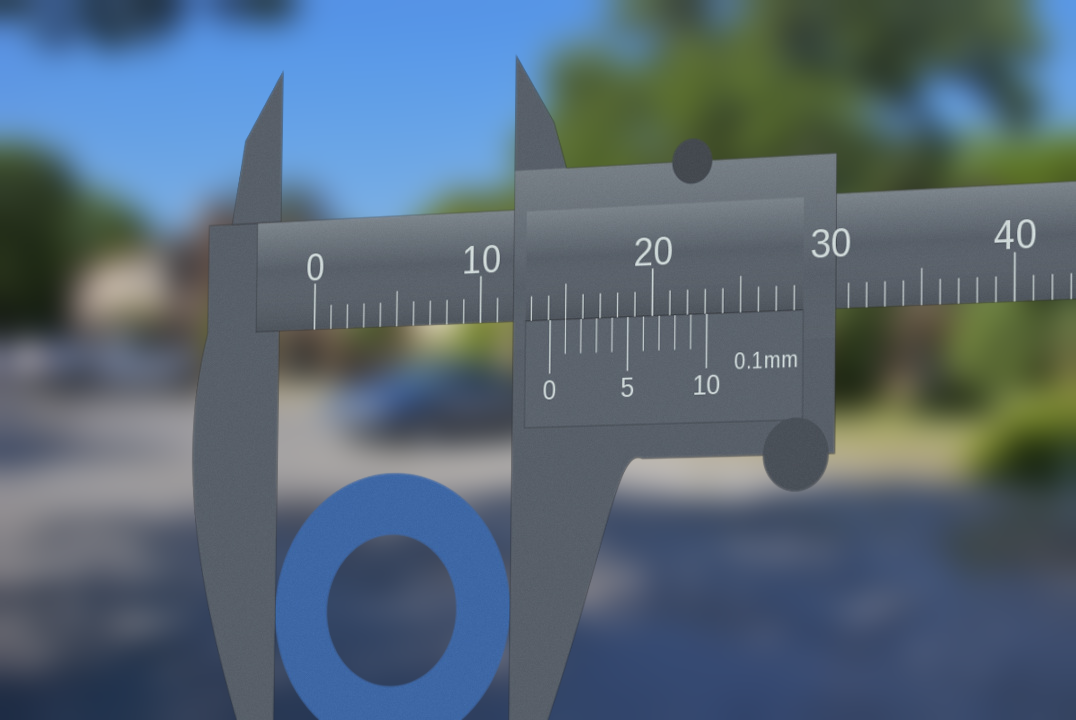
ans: {"value": 14.1, "unit": "mm"}
